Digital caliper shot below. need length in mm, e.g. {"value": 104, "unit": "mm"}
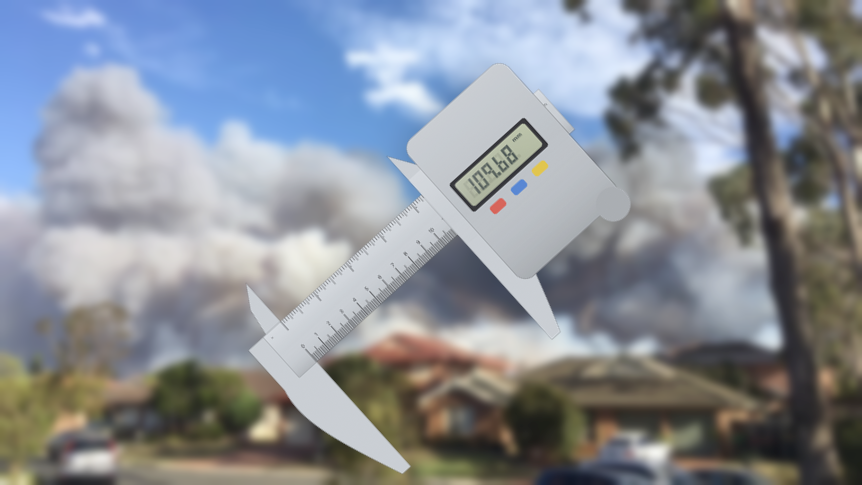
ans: {"value": 109.68, "unit": "mm"}
